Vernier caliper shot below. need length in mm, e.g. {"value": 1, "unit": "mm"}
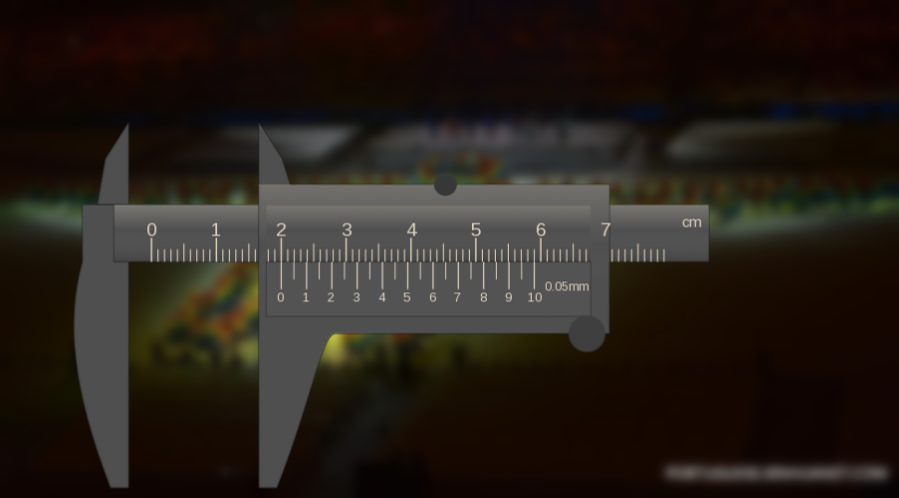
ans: {"value": 20.0, "unit": "mm"}
